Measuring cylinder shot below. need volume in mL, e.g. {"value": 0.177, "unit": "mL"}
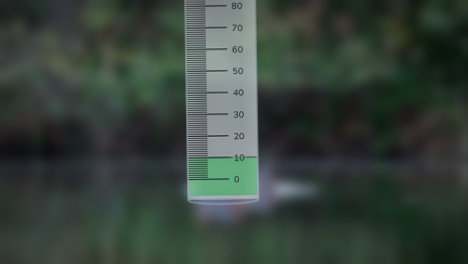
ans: {"value": 10, "unit": "mL"}
